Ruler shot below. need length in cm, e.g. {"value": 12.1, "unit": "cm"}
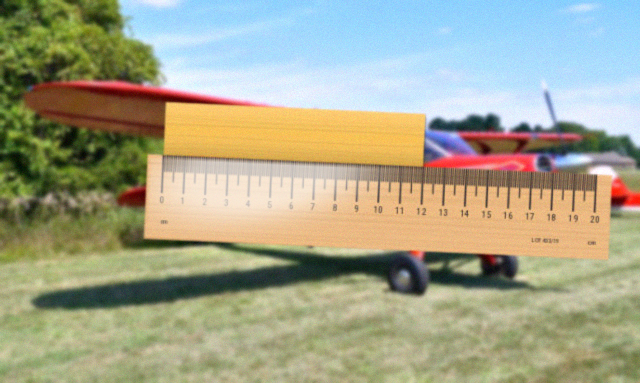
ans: {"value": 12, "unit": "cm"}
